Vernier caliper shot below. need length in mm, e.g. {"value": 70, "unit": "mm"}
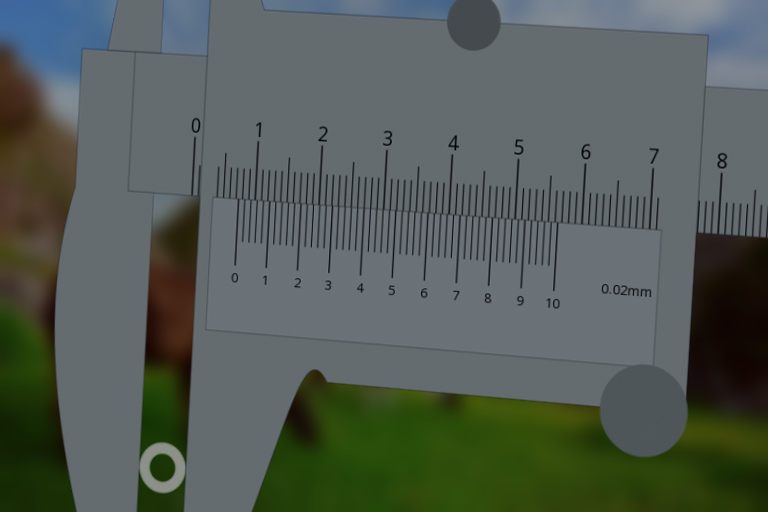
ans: {"value": 7.4, "unit": "mm"}
